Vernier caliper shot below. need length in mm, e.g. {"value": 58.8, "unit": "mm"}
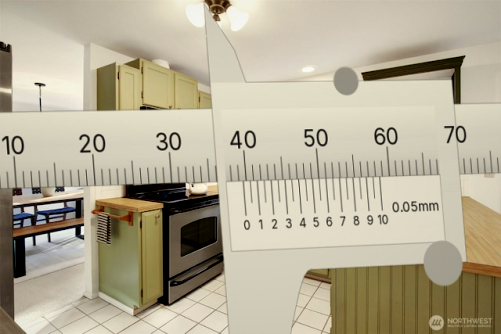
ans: {"value": 39.6, "unit": "mm"}
